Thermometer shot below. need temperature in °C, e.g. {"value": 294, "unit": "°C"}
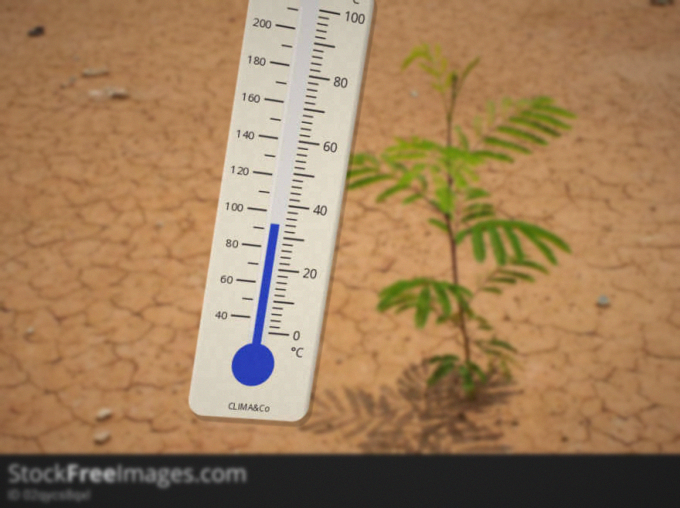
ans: {"value": 34, "unit": "°C"}
